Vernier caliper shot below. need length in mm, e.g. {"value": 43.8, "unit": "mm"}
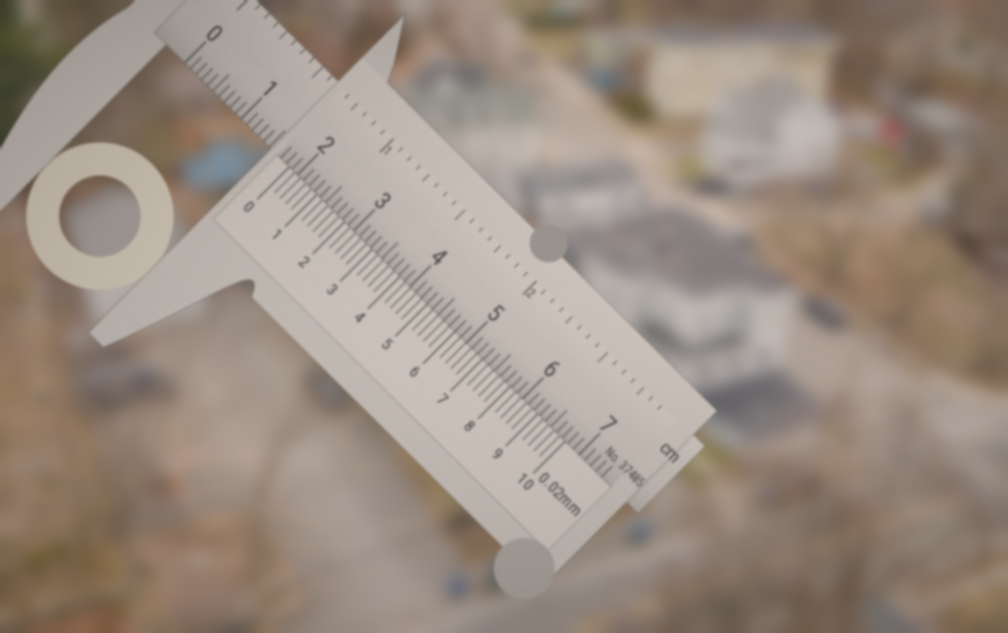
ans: {"value": 18.6, "unit": "mm"}
